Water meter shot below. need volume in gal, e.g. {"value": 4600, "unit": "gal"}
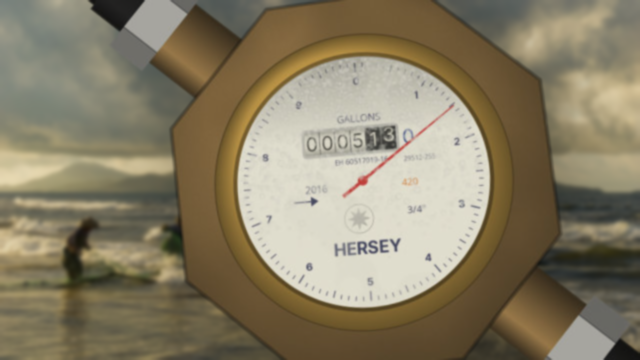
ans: {"value": 5131.5, "unit": "gal"}
